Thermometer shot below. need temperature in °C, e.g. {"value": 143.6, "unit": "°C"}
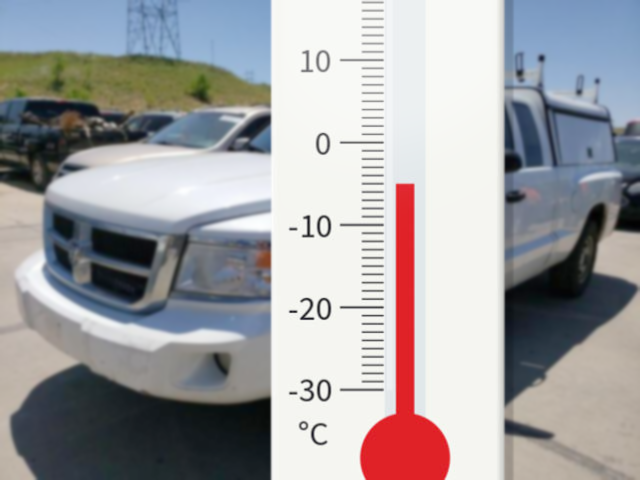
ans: {"value": -5, "unit": "°C"}
